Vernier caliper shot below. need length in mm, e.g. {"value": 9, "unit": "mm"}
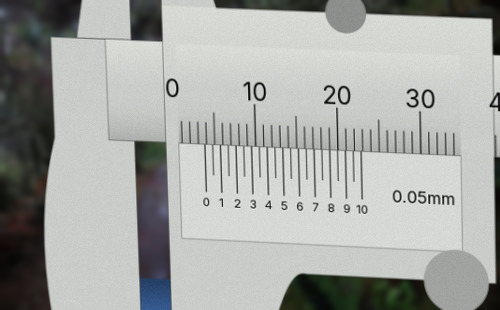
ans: {"value": 3.8, "unit": "mm"}
